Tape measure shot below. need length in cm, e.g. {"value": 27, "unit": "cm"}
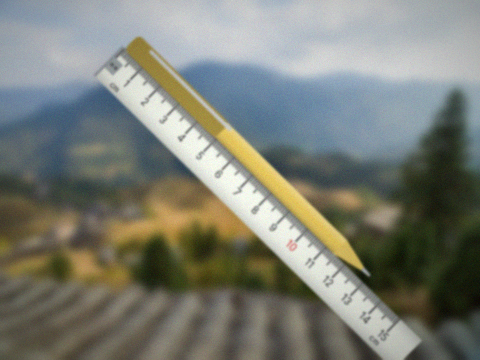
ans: {"value": 13, "unit": "cm"}
